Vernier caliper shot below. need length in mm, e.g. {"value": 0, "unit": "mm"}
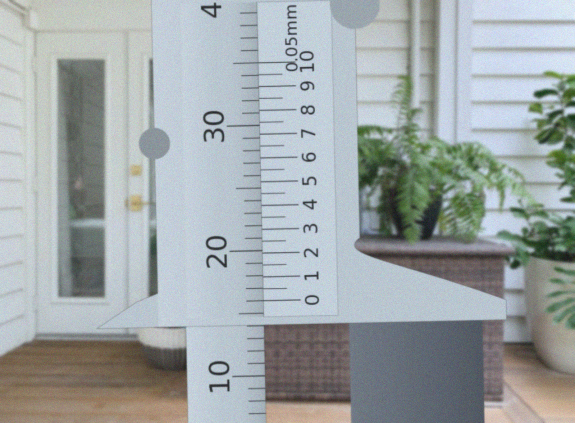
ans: {"value": 16.0, "unit": "mm"}
